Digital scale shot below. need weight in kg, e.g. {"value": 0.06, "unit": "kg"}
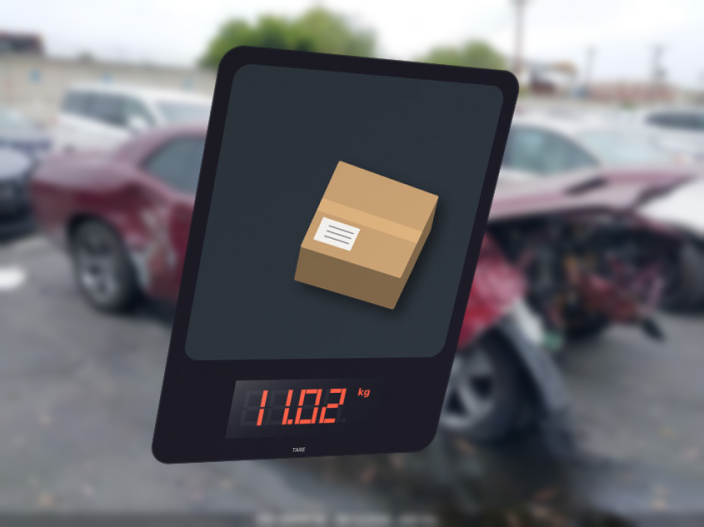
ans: {"value": 11.02, "unit": "kg"}
